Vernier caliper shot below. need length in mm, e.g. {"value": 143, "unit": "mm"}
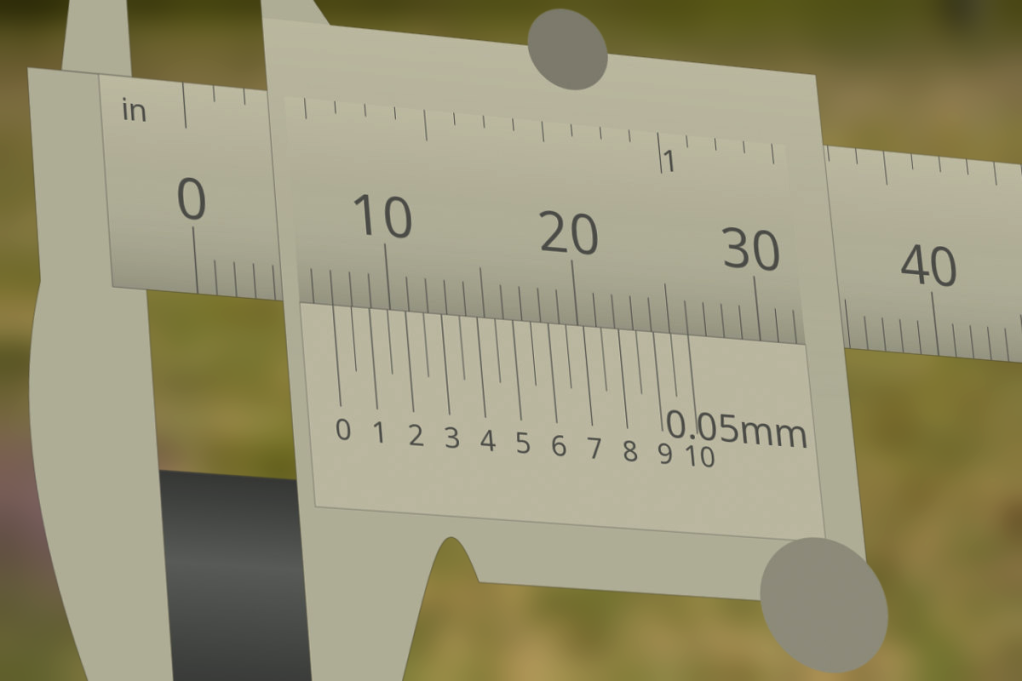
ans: {"value": 7.0, "unit": "mm"}
